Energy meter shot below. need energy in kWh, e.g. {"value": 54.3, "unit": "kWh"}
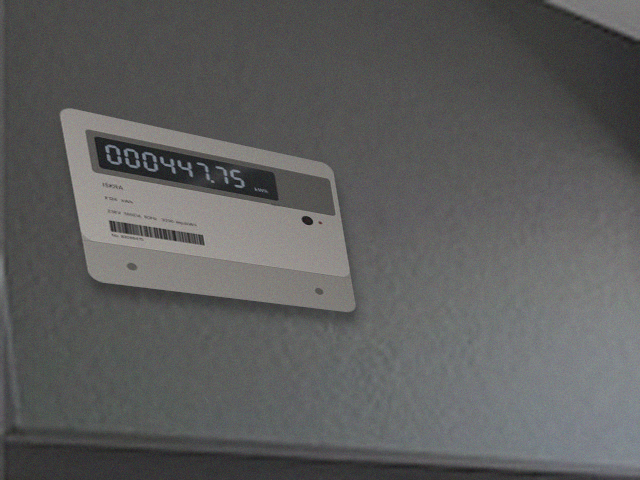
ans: {"value": 447.75, "unit": "kWh"}
